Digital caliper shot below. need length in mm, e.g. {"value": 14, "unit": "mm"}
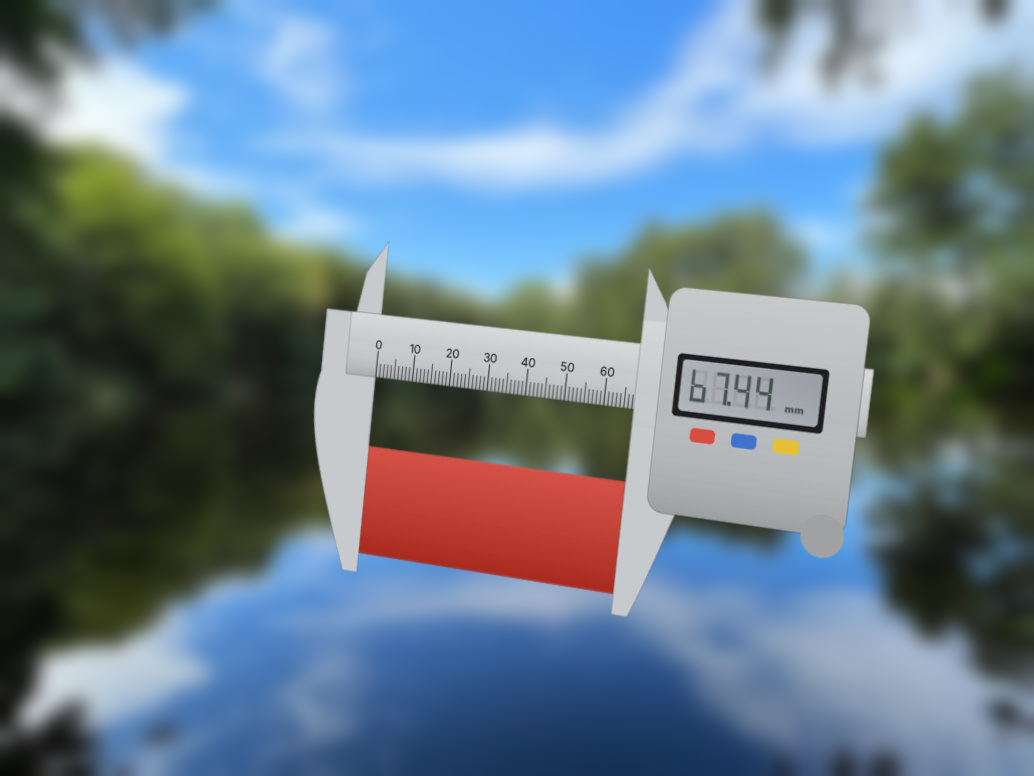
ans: {"value": 67.44, "unit": "mm"}
